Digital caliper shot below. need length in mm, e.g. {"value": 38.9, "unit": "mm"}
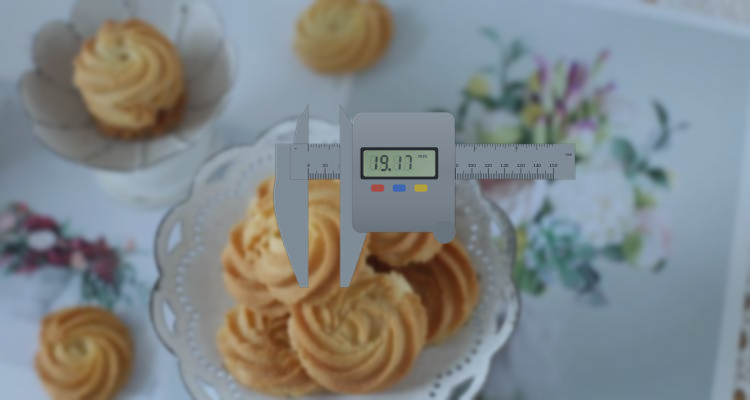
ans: {"value": 19.17, "unit": "mm"}
